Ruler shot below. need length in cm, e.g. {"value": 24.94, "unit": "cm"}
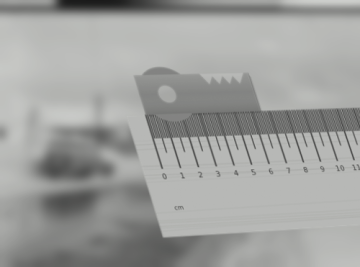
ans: {"value": 6.5, "unit": "cm"}
